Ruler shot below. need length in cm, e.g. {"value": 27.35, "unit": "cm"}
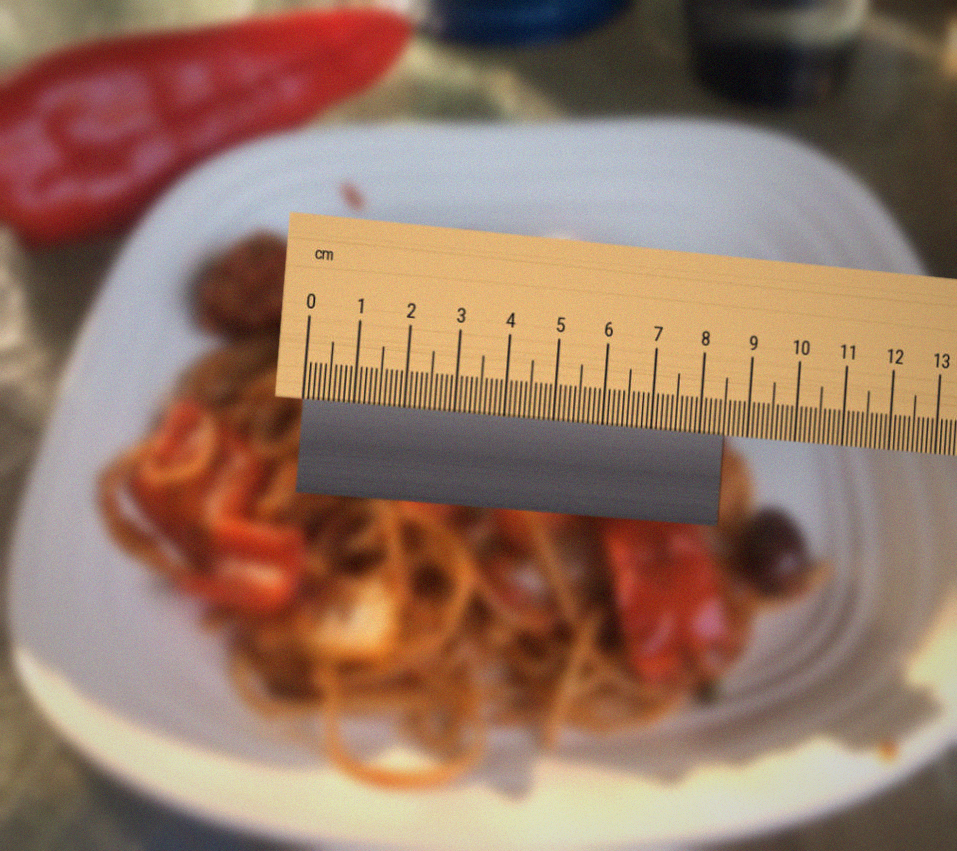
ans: {"value": 8.5, "unit": "cm"}
